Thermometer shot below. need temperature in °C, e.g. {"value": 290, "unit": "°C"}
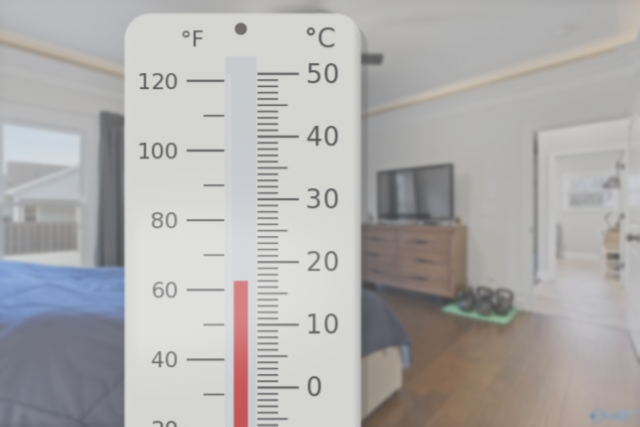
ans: {"value": 17, "unit": "°C"}
